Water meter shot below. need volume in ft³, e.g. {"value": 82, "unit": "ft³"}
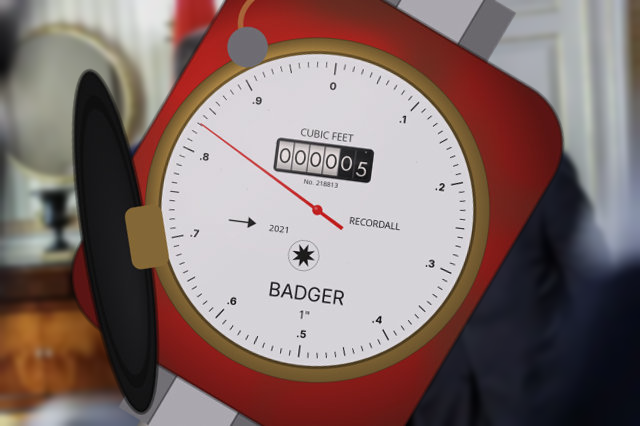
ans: {"value": 4.83, "unit": "ft³"}
